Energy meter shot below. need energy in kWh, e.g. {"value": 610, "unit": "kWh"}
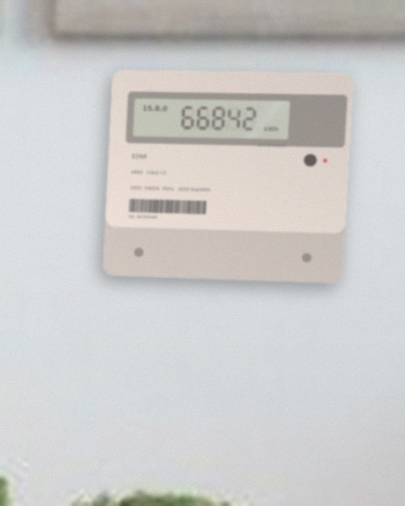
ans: {"value": 66842, "unit": "kWh"}
